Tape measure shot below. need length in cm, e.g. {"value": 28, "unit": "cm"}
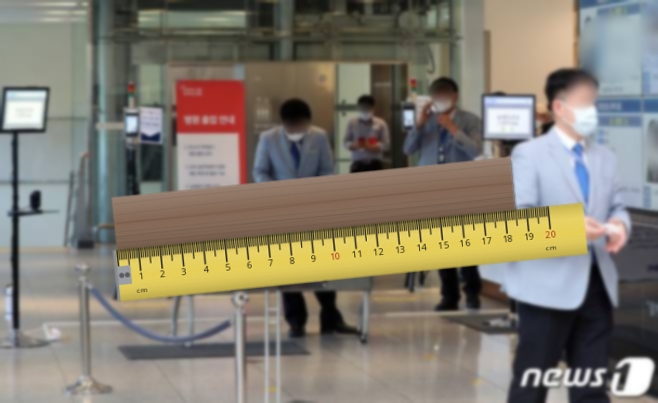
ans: {"value": 18.5, "unit": "cm"}
